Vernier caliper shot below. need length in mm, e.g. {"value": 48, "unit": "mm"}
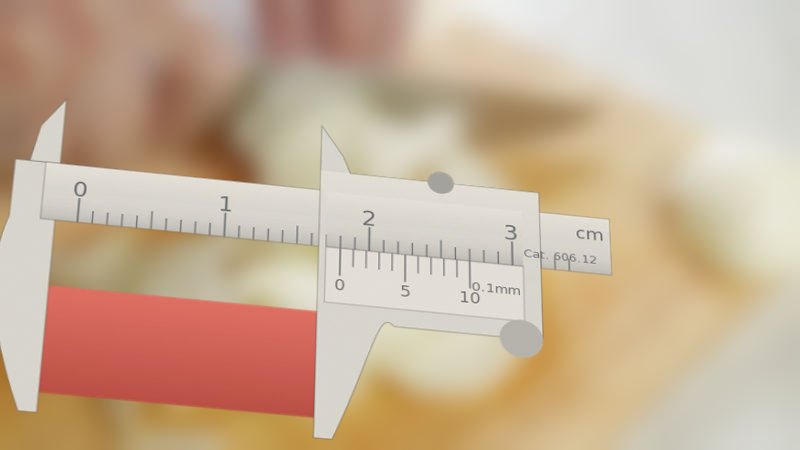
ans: {"value": 18.0, "unit": "mm"}
